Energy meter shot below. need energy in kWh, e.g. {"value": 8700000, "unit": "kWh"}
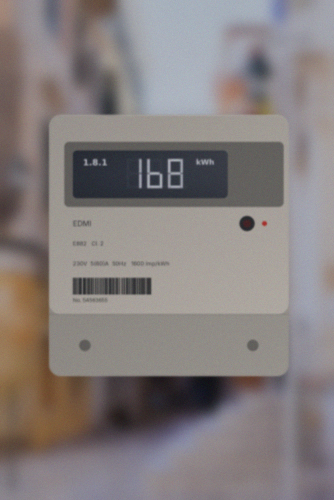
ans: {"value": 168, "unit": "kWh"}
